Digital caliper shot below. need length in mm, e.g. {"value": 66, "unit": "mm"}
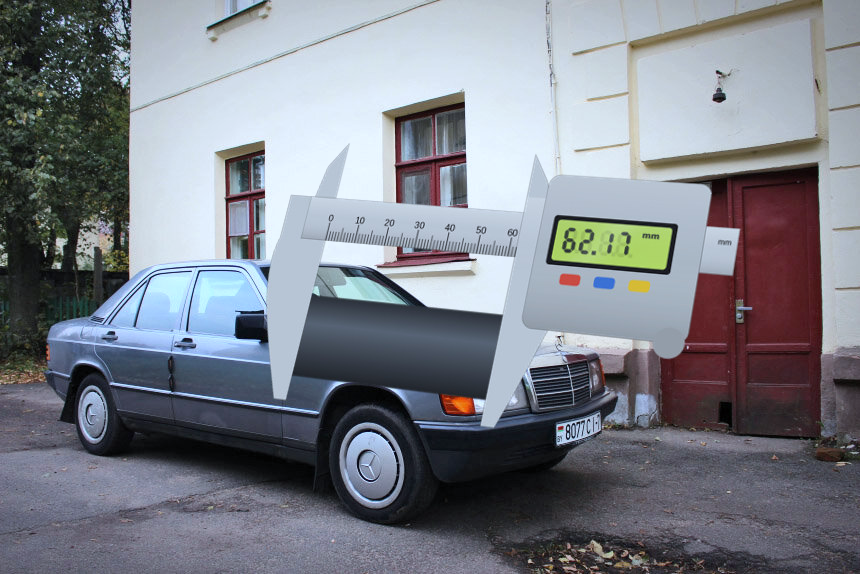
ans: {"value": 62.17, "unit": "mm"}
